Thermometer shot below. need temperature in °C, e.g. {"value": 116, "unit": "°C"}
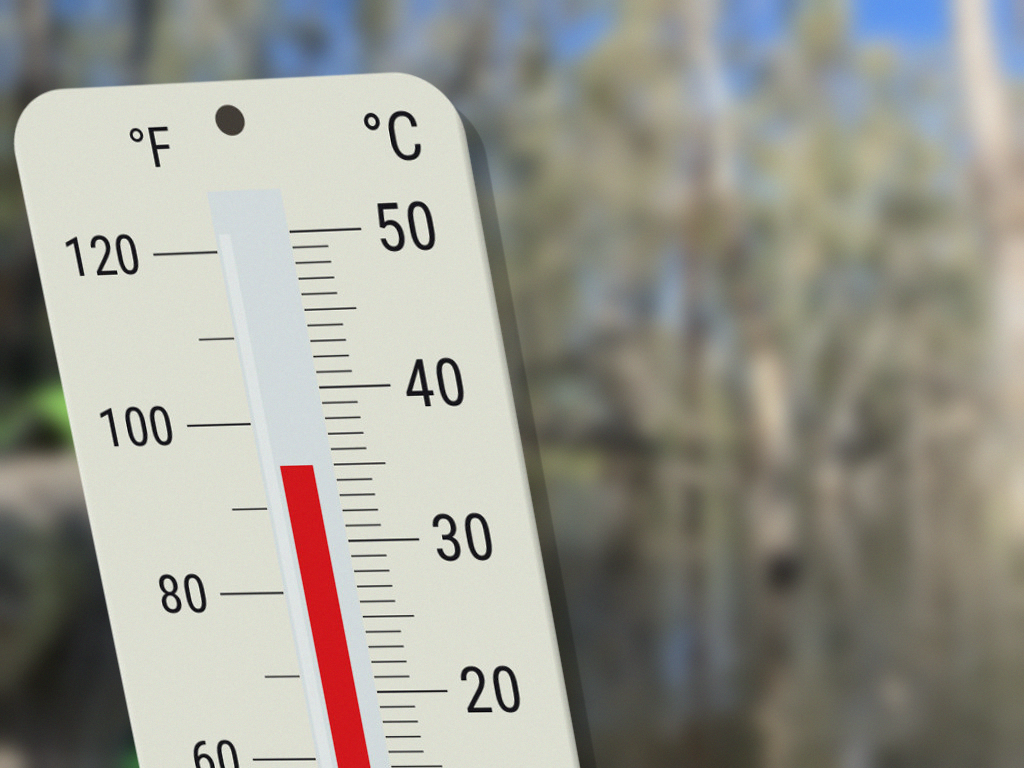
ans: {"value": 35, "unit": "°C"}
